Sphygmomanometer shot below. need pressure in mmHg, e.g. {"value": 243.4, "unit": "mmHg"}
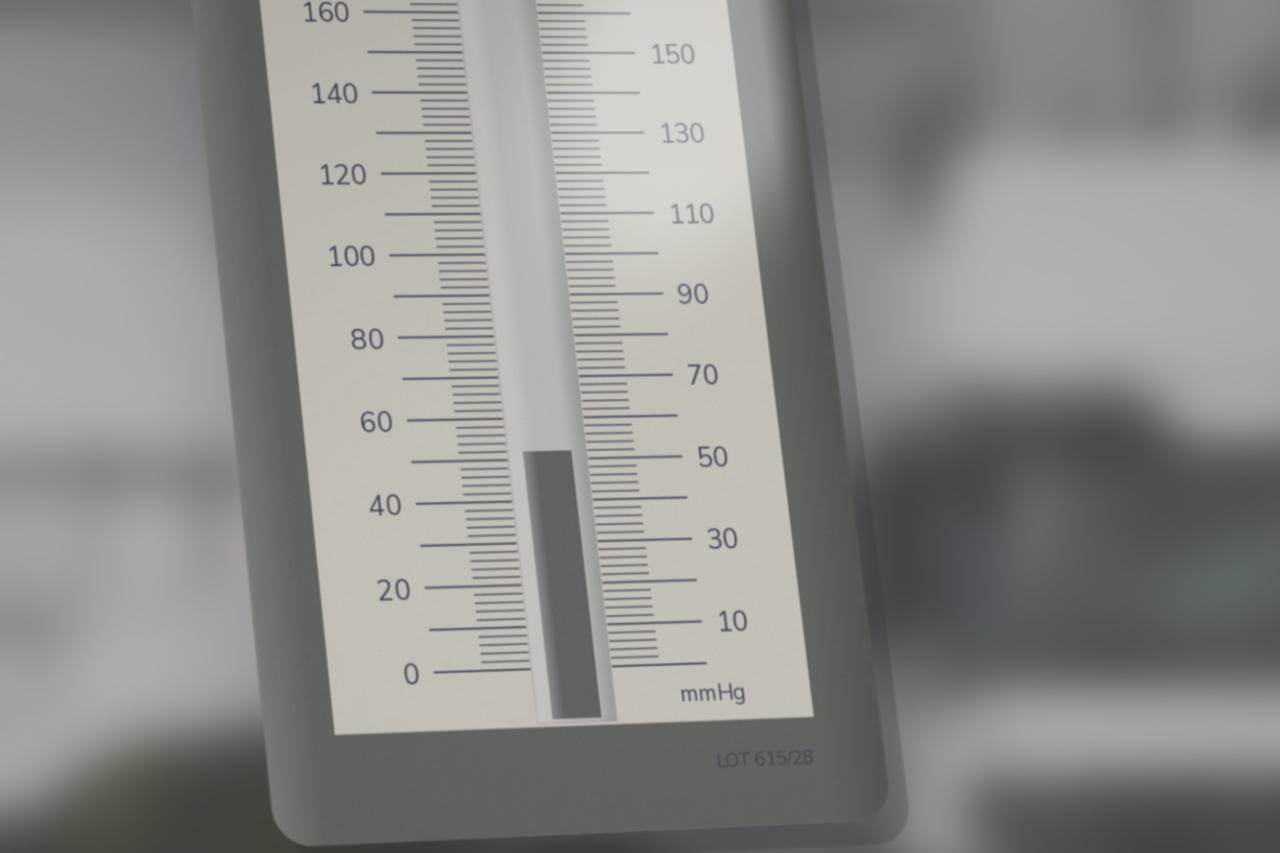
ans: {"value": 52, "unit": "mmHg"}
